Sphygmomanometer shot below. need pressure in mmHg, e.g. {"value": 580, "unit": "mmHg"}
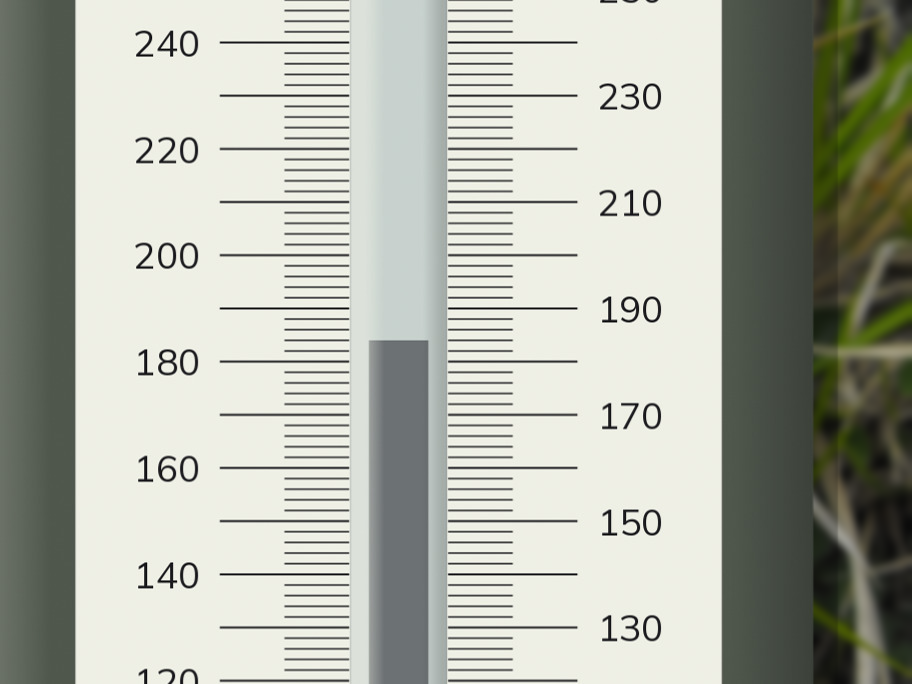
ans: {"value": 184, "unit": "mmHg"}
